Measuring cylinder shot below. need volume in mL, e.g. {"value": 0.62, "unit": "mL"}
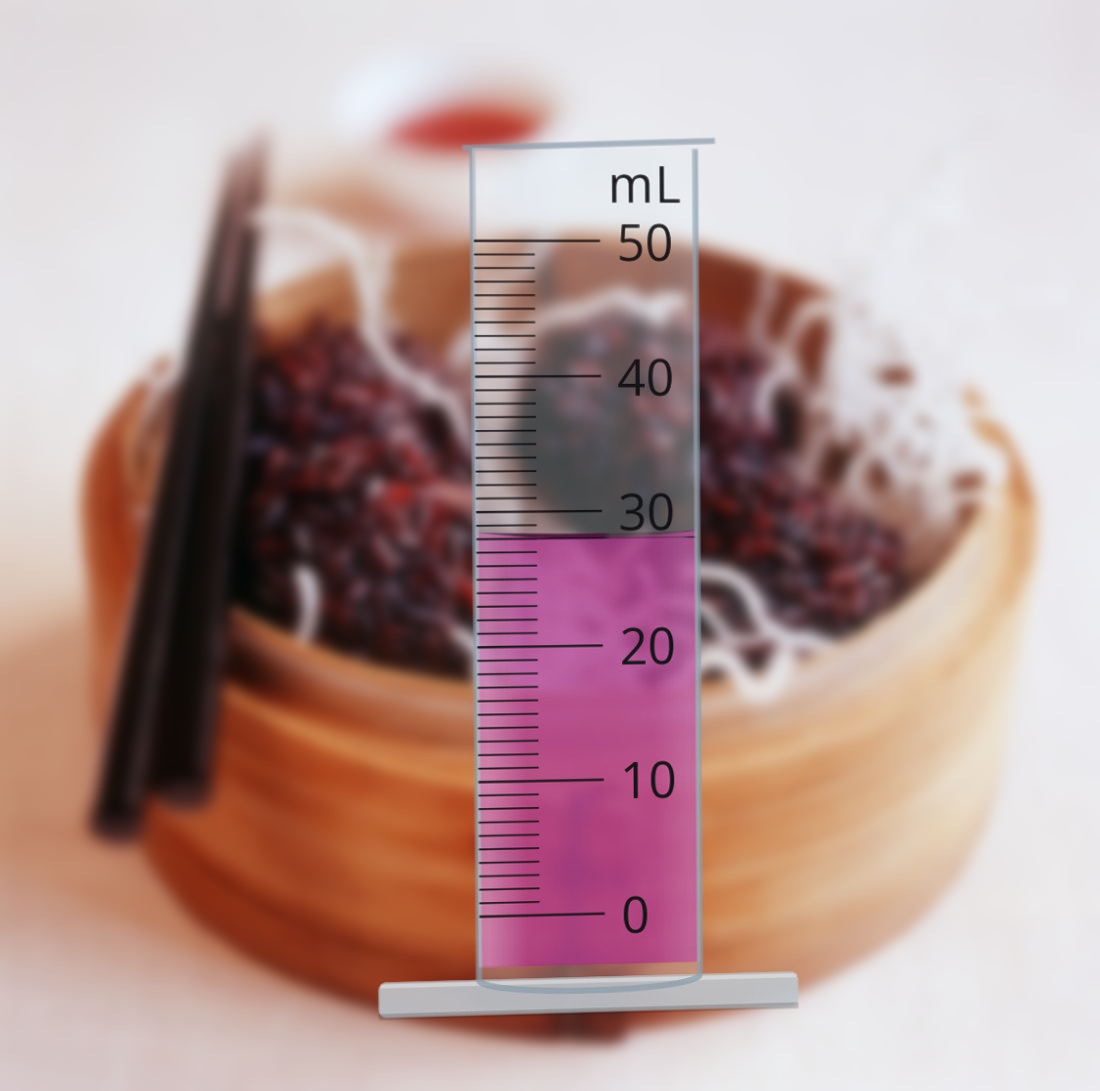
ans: {"value": 28, "unit": "mL"}
